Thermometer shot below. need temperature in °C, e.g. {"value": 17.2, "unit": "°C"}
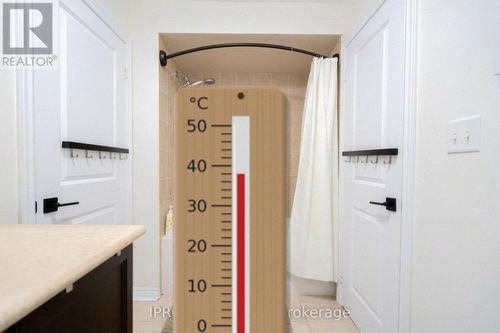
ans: {"value": 38, "unit": "°C"}
